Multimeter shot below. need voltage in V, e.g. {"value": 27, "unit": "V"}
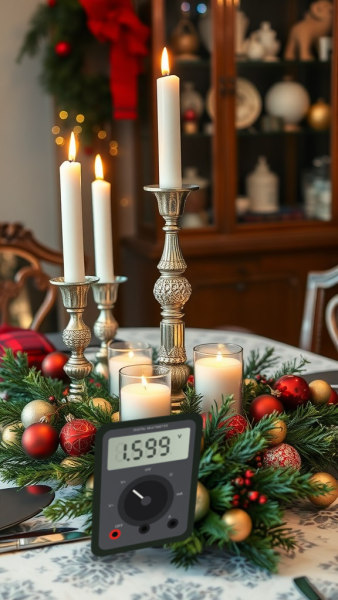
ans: {"value": 1.599, "unit": "V"}
